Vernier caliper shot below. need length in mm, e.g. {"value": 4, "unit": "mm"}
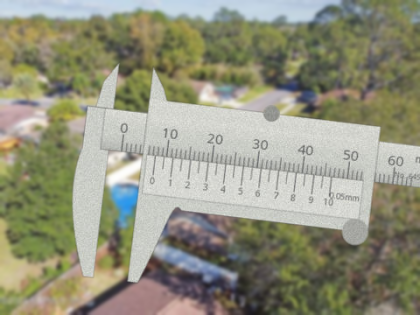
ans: {"value": 7.5, "unit": "mm"}
